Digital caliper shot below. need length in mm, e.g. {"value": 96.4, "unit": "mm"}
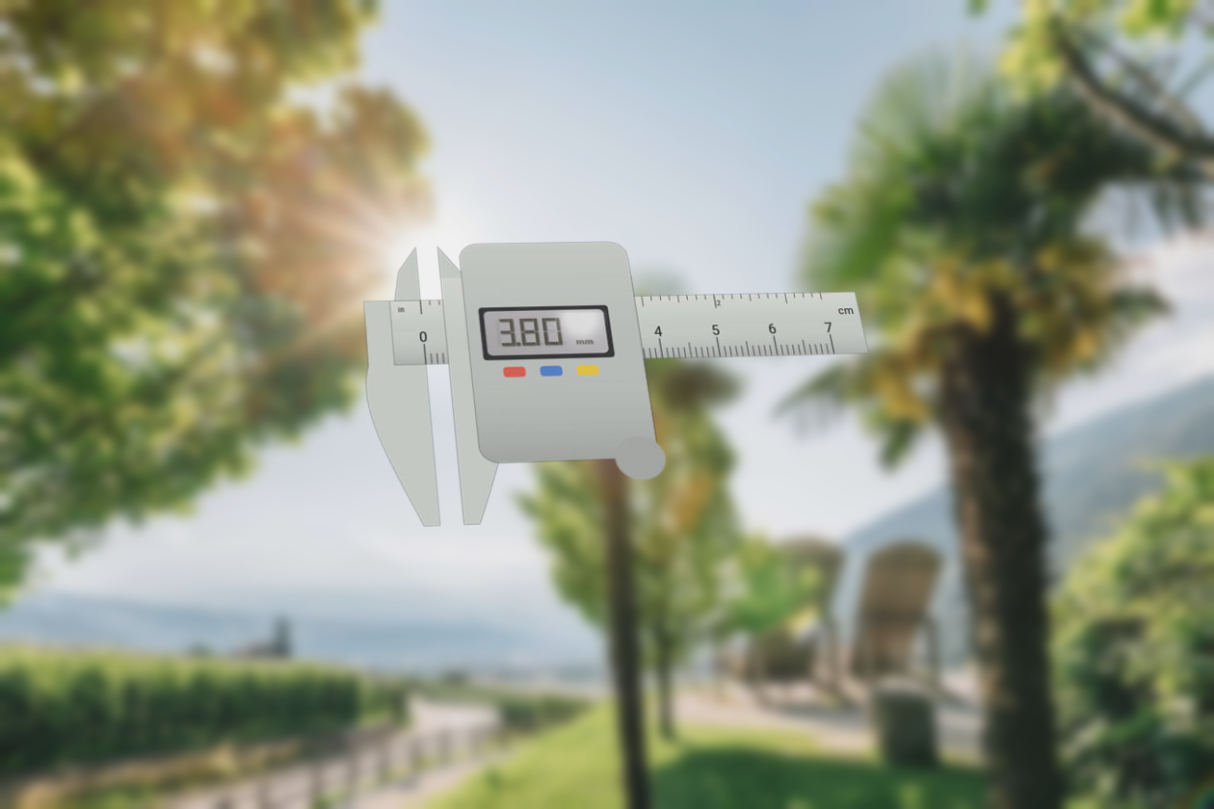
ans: {"value": 3.80, "unit": "mm"}
